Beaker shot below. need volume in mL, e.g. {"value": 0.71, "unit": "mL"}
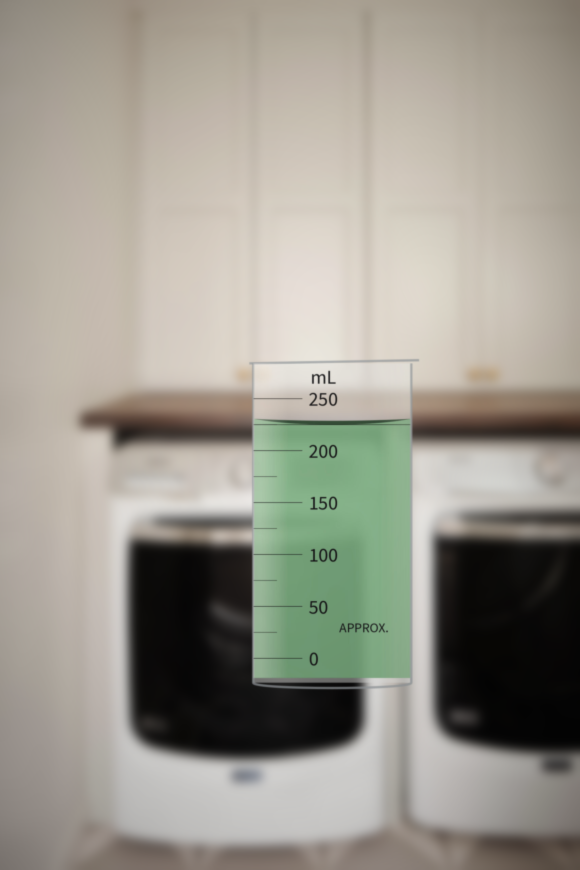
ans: {"value": 225, "unit": "mL"}
